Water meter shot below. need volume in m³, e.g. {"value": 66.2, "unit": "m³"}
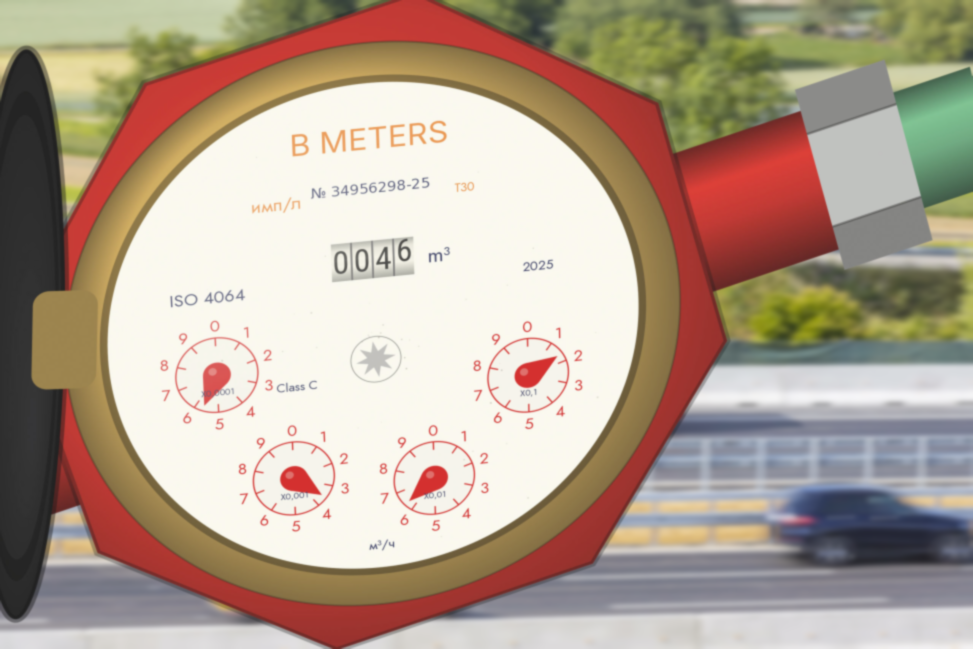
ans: {"value": 46.1635, "unit": "m³"}
